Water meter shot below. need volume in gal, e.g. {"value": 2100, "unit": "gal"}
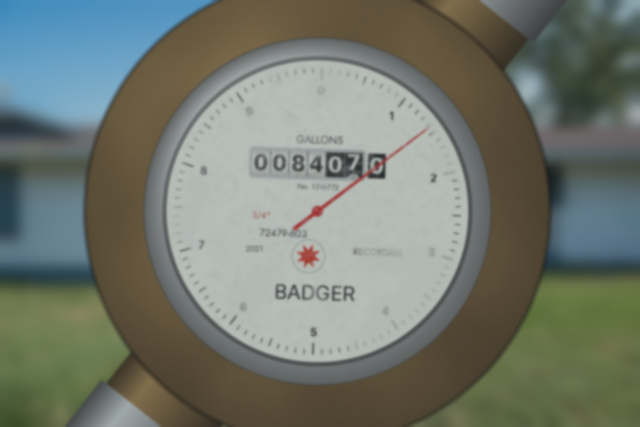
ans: {"value": 84071.4, "unit": "gal"}
